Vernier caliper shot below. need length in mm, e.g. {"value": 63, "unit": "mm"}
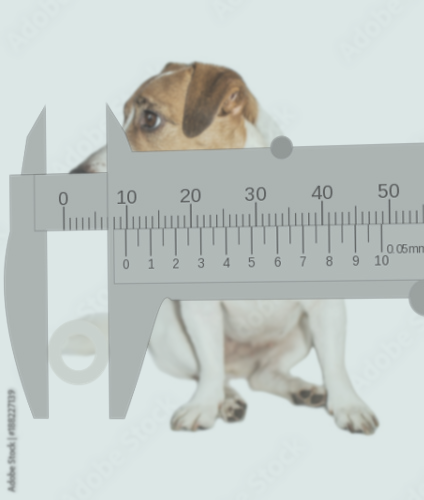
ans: {"value": 9.8, "unit": "mm"}
